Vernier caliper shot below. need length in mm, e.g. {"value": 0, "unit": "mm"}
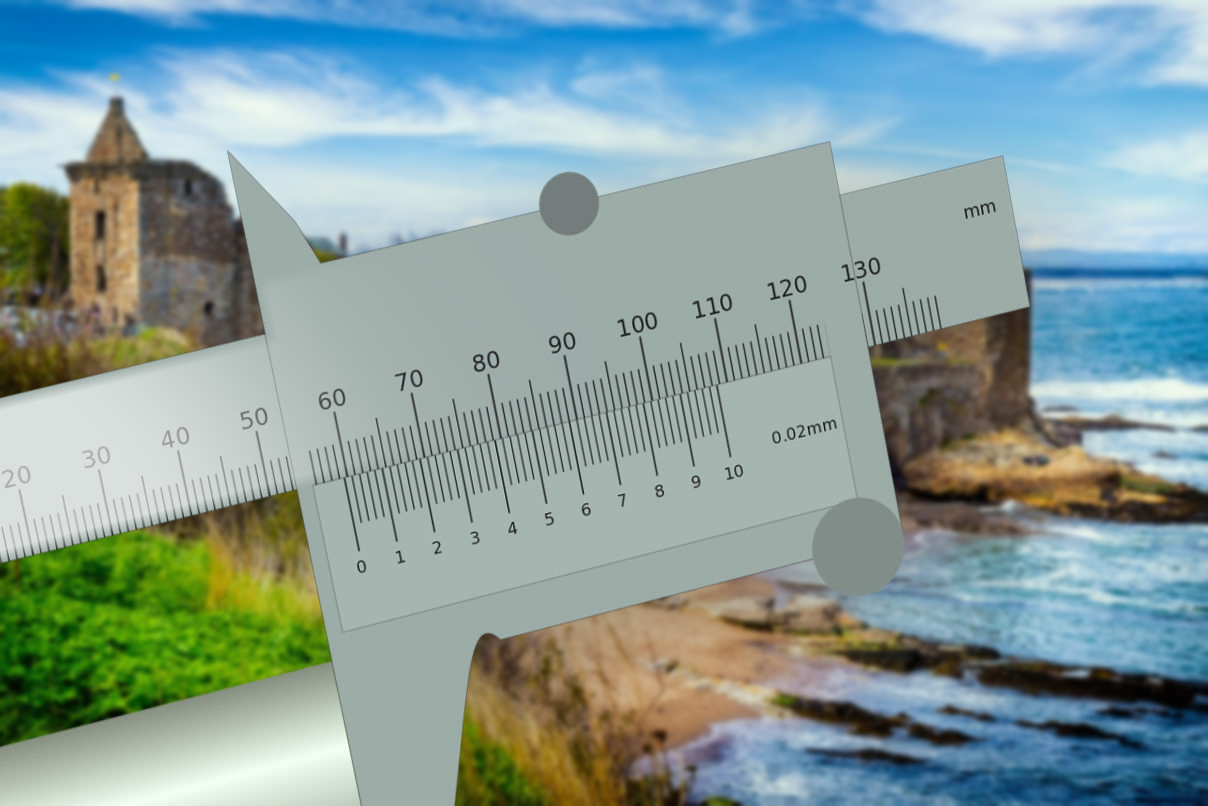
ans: {"value": 59.6, "unit": "mm"}
